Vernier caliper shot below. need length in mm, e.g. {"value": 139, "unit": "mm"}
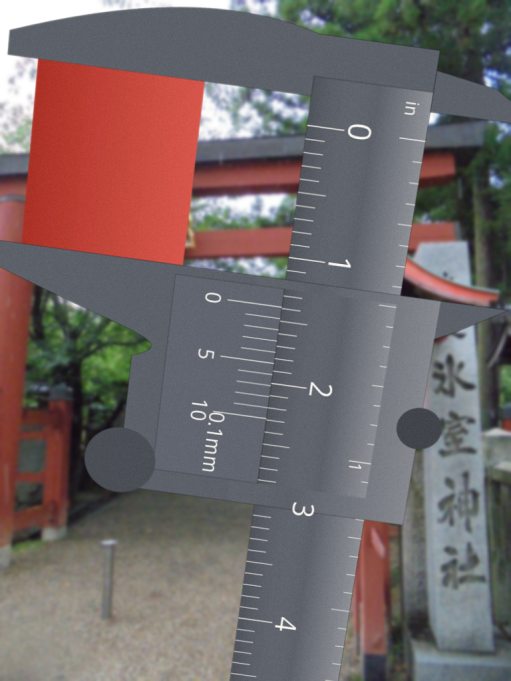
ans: {"value": 13.9, "unit": "mm"}
